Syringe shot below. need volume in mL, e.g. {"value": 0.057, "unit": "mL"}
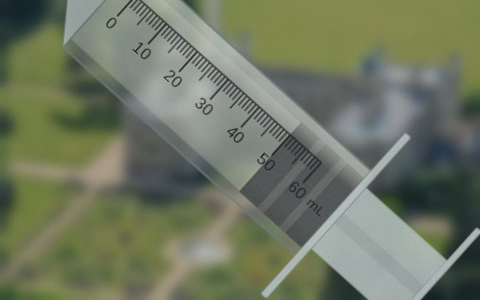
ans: {"value": 50, "unit": "mL"}
